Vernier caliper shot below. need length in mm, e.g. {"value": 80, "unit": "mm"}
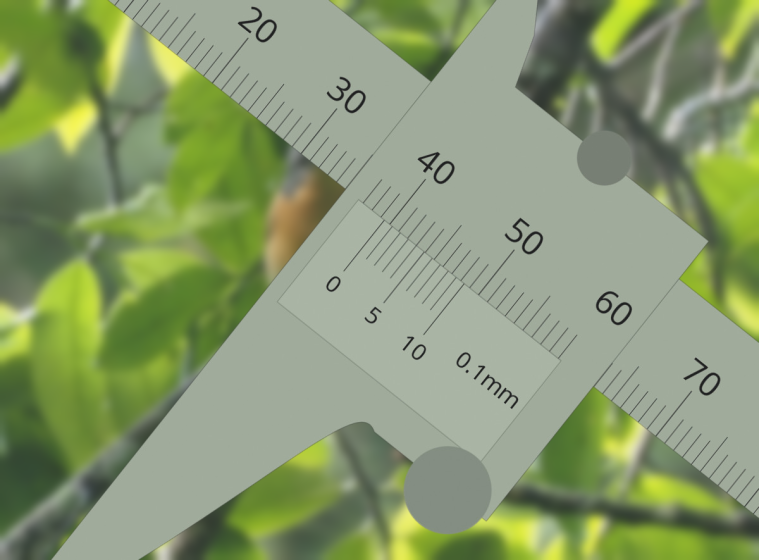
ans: {"value": 39.4, "unit": "mm"}
